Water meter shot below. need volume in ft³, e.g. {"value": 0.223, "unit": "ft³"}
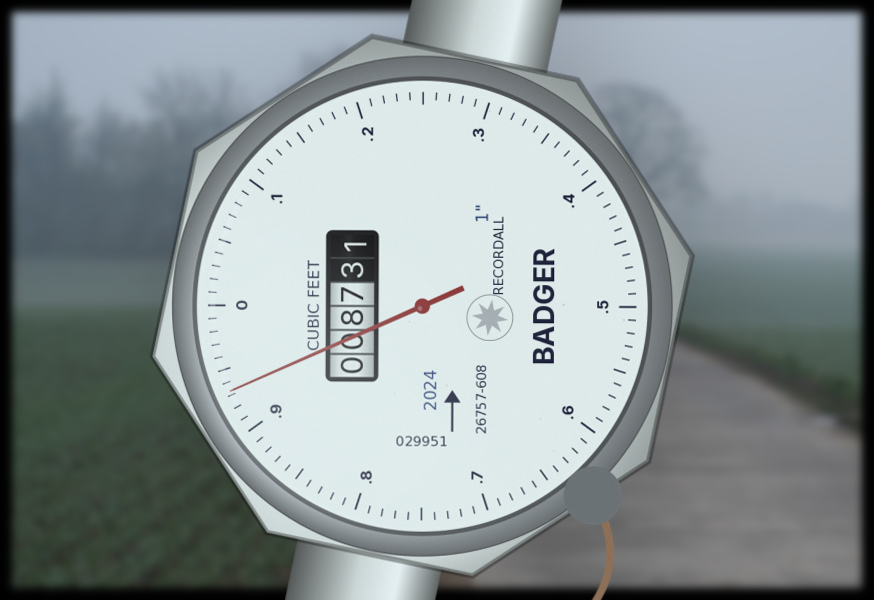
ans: {"value": 8730.93, "unit": "ft³"}
